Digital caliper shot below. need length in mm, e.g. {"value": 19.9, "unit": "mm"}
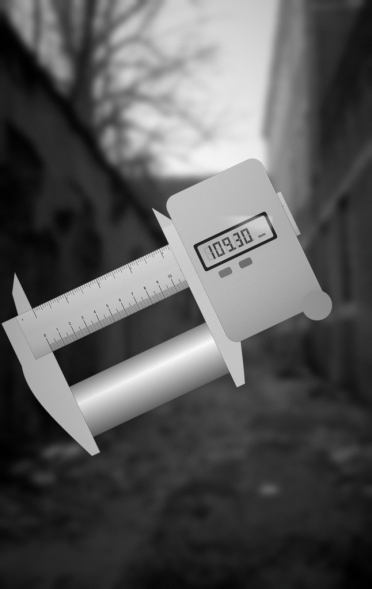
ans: {"value": 109.30, "unit": "mm"}
